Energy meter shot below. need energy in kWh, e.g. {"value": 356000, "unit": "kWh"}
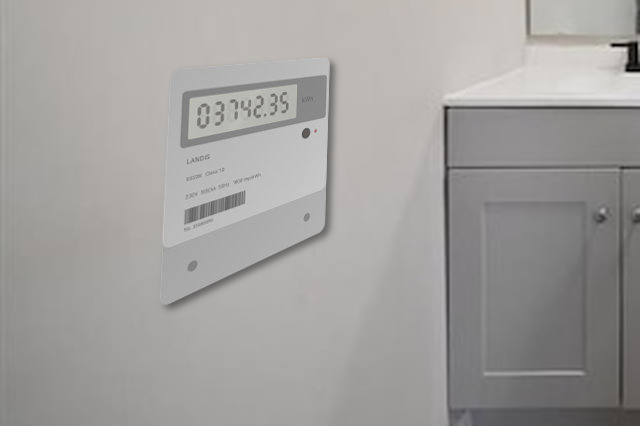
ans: {"value": 3742.35, "unit": "kWh"}
